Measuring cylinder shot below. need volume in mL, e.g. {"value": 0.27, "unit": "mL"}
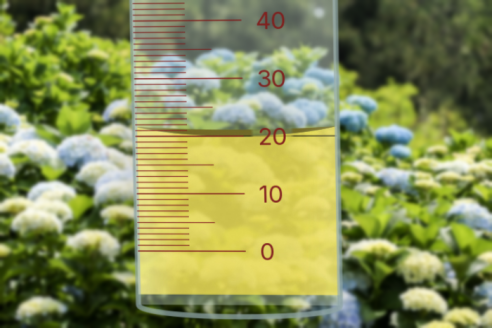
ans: {"value": 20, "unit": "mL"}
